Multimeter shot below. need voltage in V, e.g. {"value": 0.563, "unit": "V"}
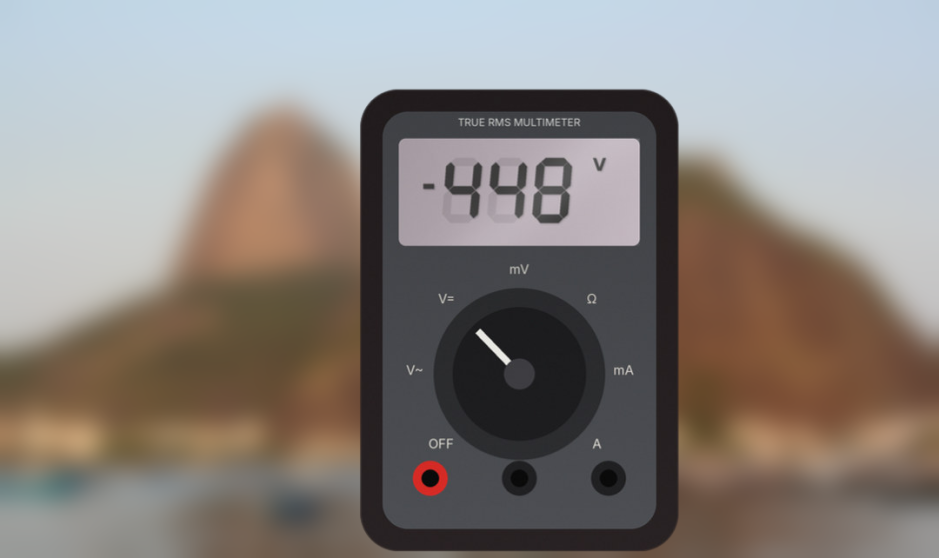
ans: {"value": -448, "unit": "V"}
